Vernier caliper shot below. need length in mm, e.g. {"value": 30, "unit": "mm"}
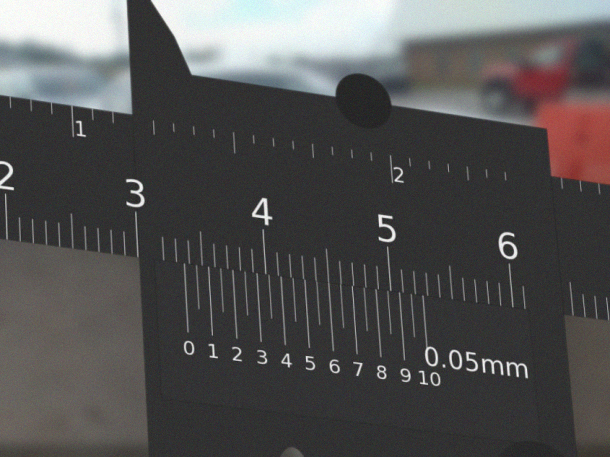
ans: {"value": 33.6, "unit": "mm"}
